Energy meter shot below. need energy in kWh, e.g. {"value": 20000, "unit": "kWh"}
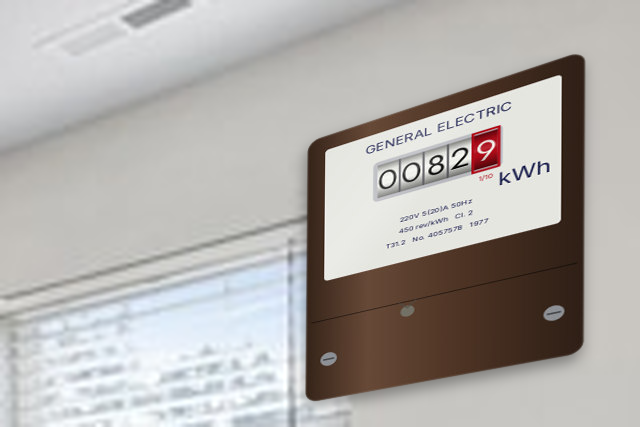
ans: {"value": 82.9, "unit": "kWh"}
